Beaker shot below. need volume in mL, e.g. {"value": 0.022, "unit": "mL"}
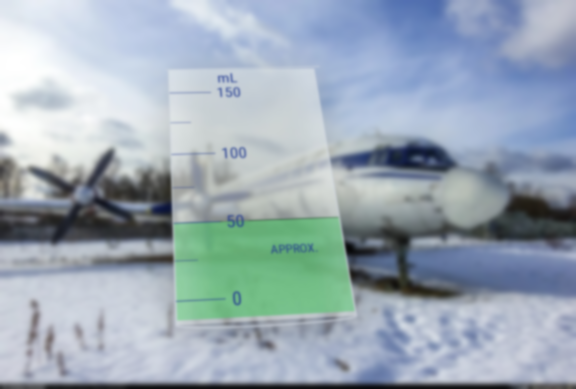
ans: {"value": 50, "unit": "mL"}
